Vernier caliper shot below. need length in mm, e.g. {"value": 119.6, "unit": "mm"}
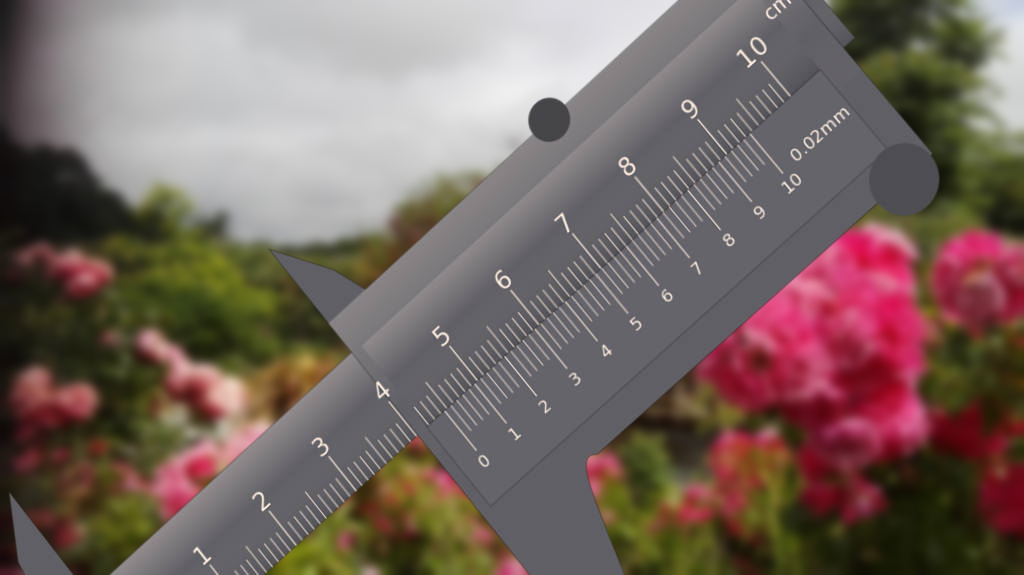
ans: {"value": 44.6, "unit": "mm"}
